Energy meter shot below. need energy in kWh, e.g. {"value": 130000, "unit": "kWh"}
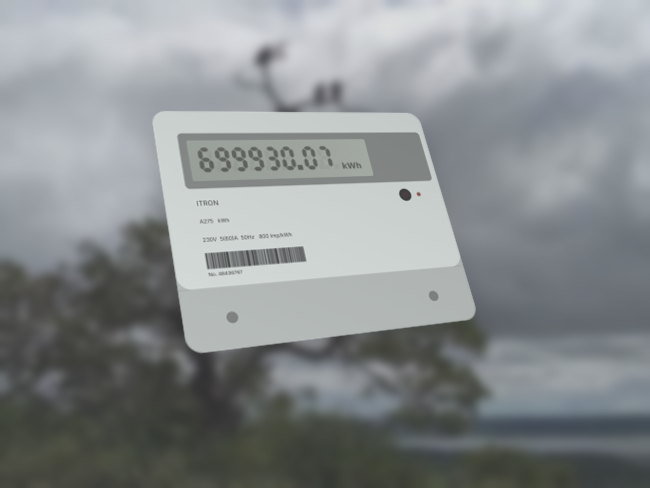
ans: {"value": 699930.07, "unit": "kWh"}
